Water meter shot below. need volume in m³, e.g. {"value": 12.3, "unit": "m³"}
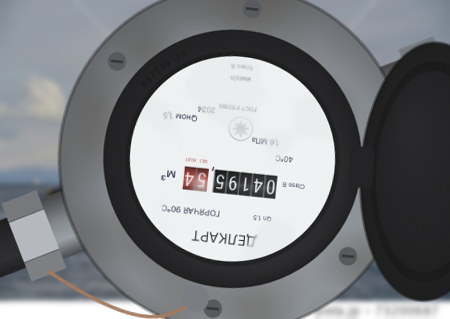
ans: {"value": 4195.54, "unit": "m³"}
